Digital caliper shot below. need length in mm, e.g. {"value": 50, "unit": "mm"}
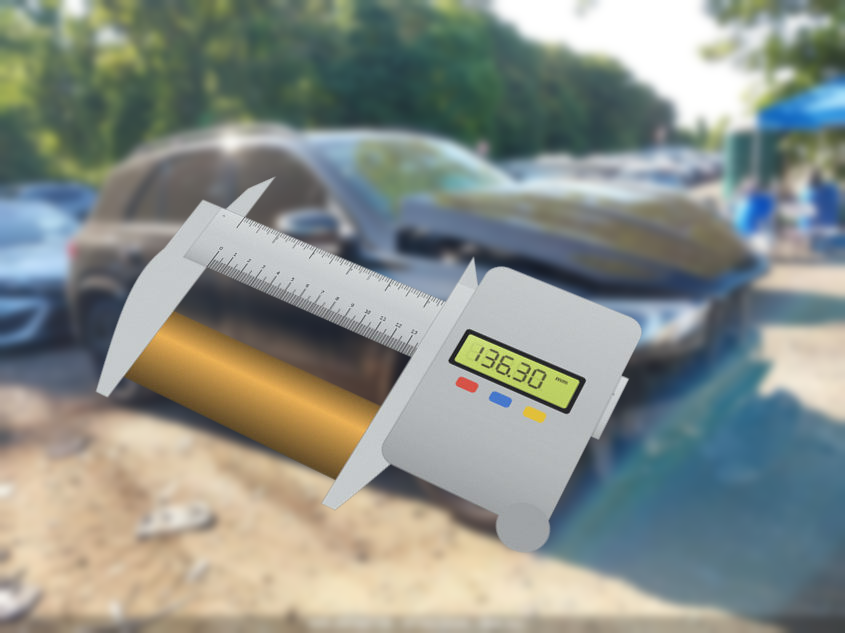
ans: {"value": 136.30, "unit": "mm"}
